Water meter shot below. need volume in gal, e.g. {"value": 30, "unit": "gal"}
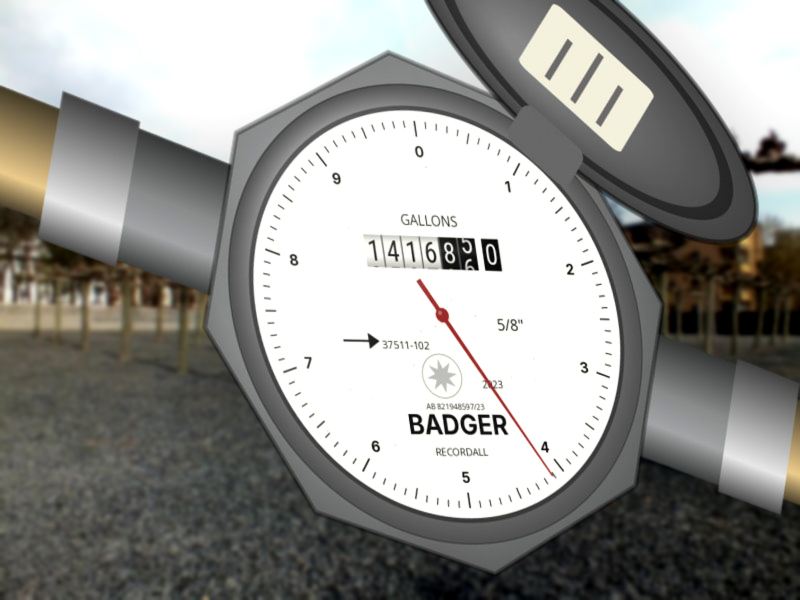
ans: {"value": 1416854.1, "unit": "gal"}
